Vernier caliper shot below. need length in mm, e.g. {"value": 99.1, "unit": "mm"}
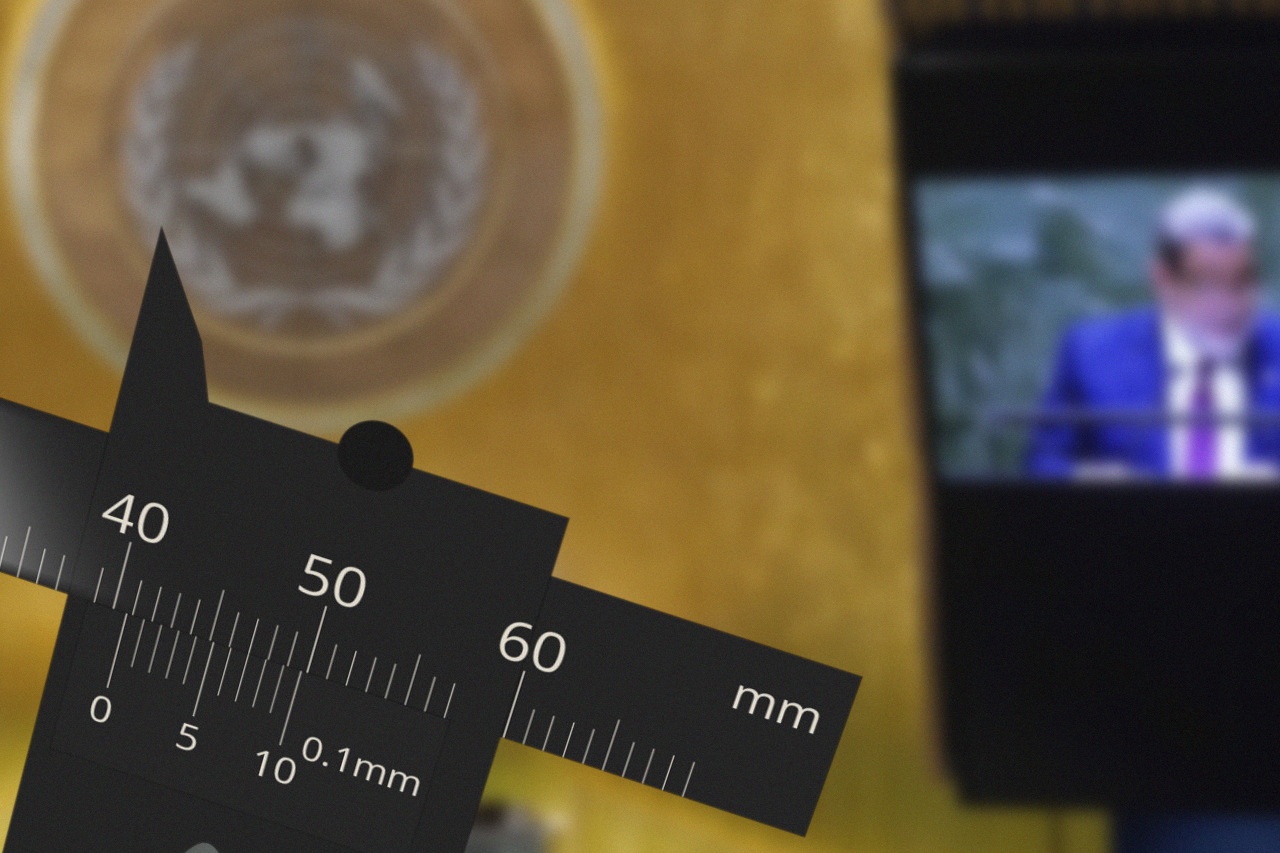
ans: {"value": 40.7, "unit": "mm"}
